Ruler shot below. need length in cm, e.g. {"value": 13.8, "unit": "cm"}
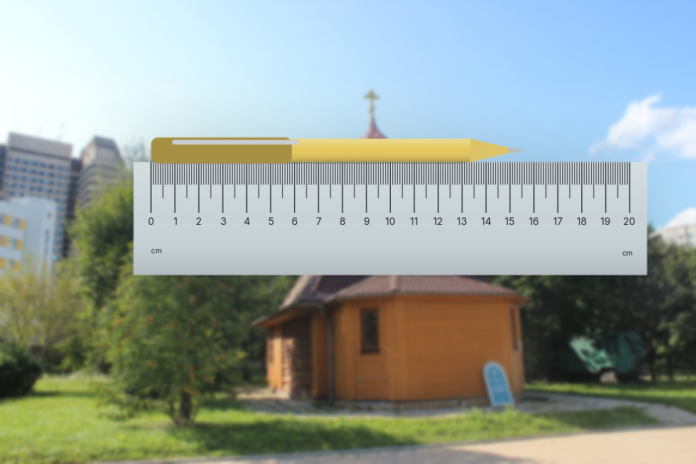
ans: {"value": 15.5, "unit": "cm"}
